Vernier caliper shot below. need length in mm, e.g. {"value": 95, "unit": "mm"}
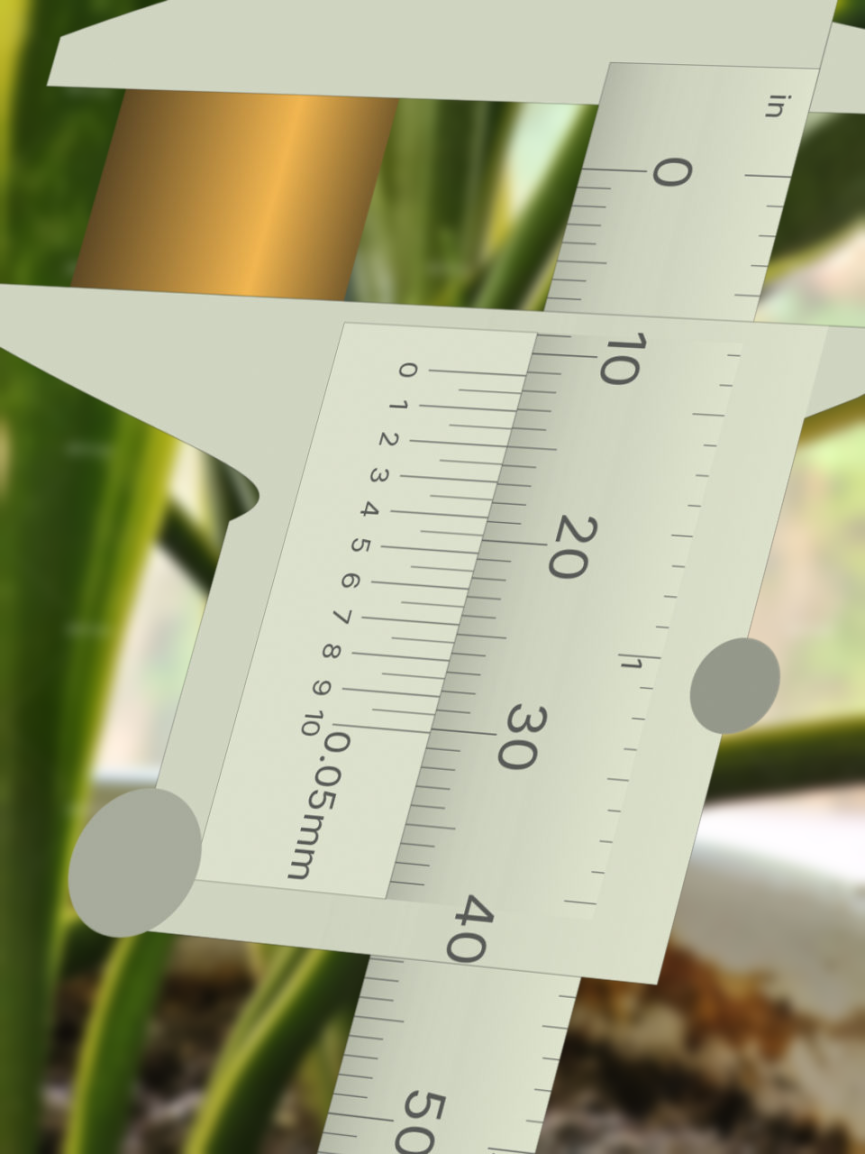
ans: {"value": 11.2, "unit": "mm"}
